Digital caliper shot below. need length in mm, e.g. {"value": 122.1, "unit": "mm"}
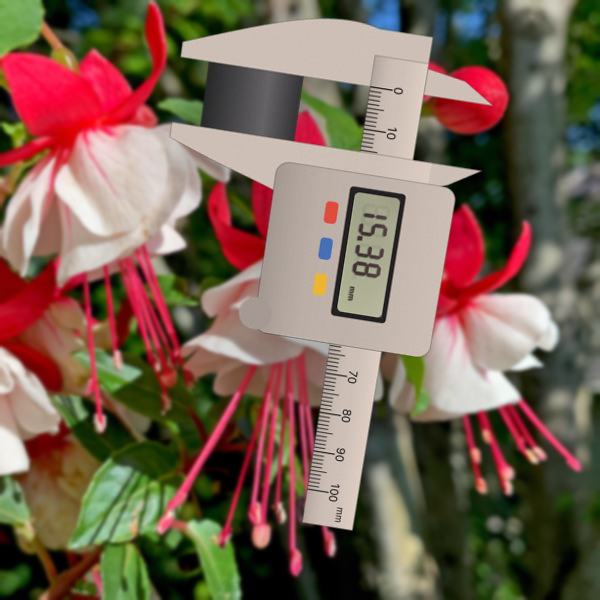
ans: {"value": 15.38, "unit": "mm"}
